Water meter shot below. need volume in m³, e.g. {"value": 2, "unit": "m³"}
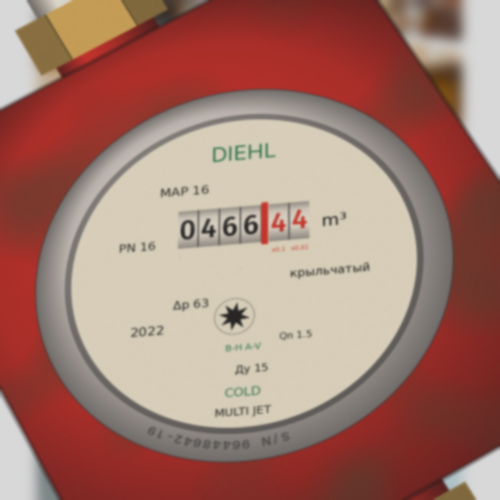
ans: {"value": 466.44, "unit": "m³"}
